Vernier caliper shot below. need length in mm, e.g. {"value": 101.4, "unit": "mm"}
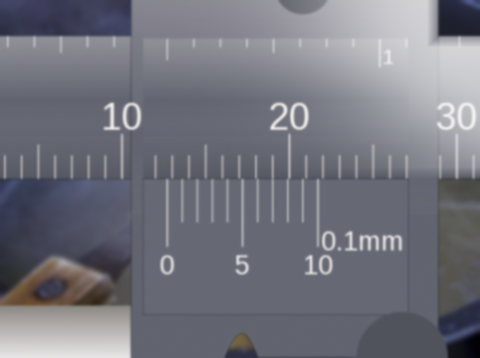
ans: {"value": 12.7, "unit": "mm"}
